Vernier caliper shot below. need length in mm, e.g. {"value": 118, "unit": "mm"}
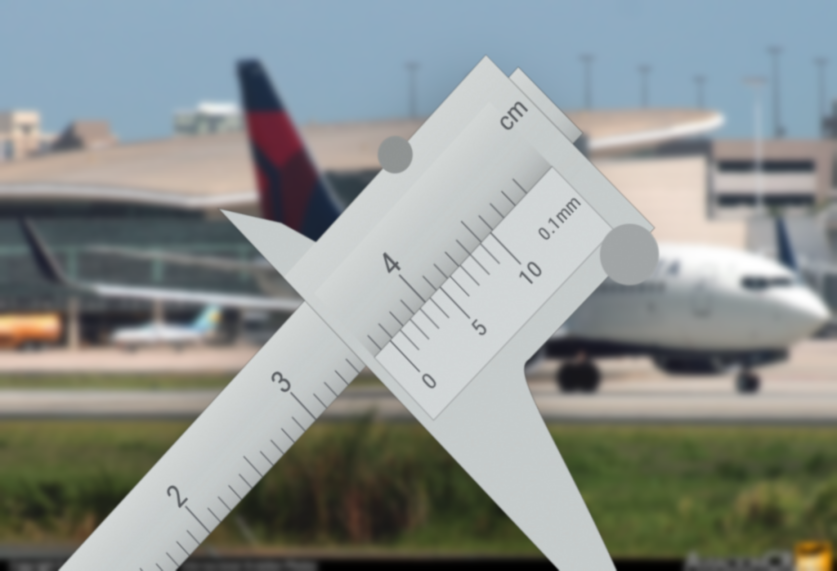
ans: {"value": 36.8, "unit": "mm"}
